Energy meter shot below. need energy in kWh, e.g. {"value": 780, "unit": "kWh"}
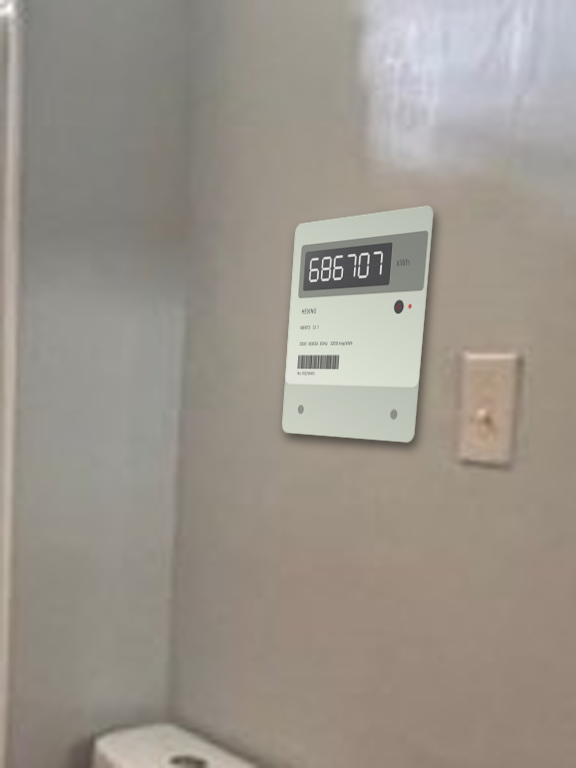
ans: {"value": 686707, "unit": "kWh"}
